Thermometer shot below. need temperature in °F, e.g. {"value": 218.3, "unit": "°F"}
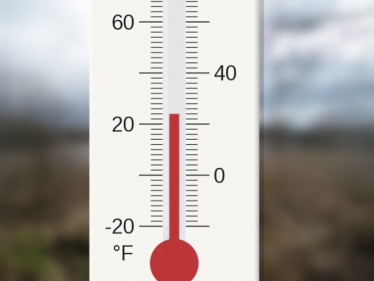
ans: {"value": 24, "unit": "°F"}
